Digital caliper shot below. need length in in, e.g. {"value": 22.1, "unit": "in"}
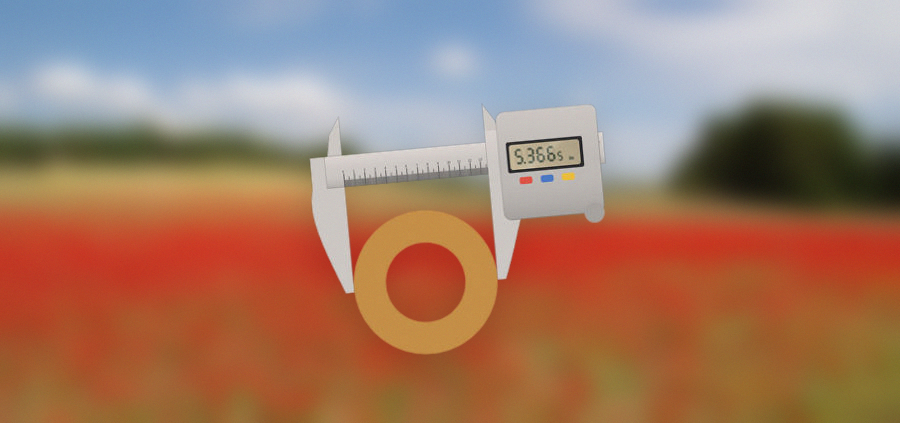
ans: {"value": 5.3665, "unit": "in"}
